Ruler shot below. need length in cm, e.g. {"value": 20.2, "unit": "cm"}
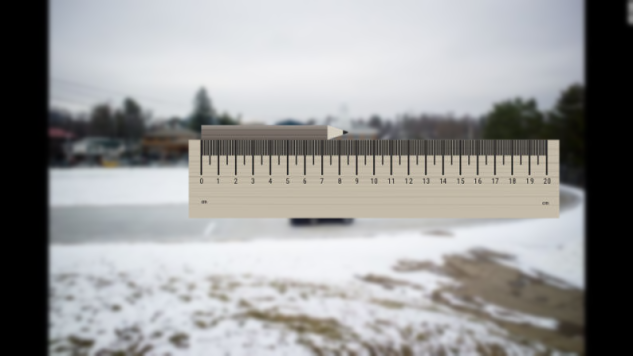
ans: {"value": 8.5, "unit": "cm"}
